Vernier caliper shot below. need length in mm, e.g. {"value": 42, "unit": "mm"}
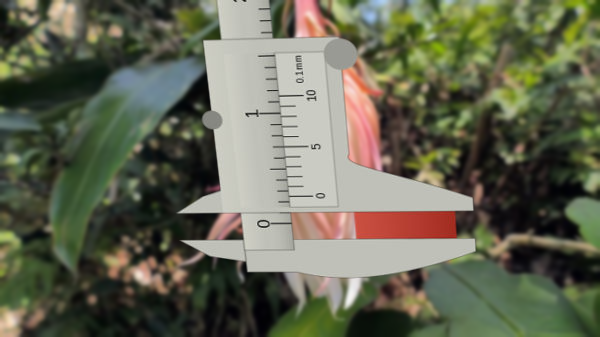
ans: {"value": 2.5, "unit": "mm"}
